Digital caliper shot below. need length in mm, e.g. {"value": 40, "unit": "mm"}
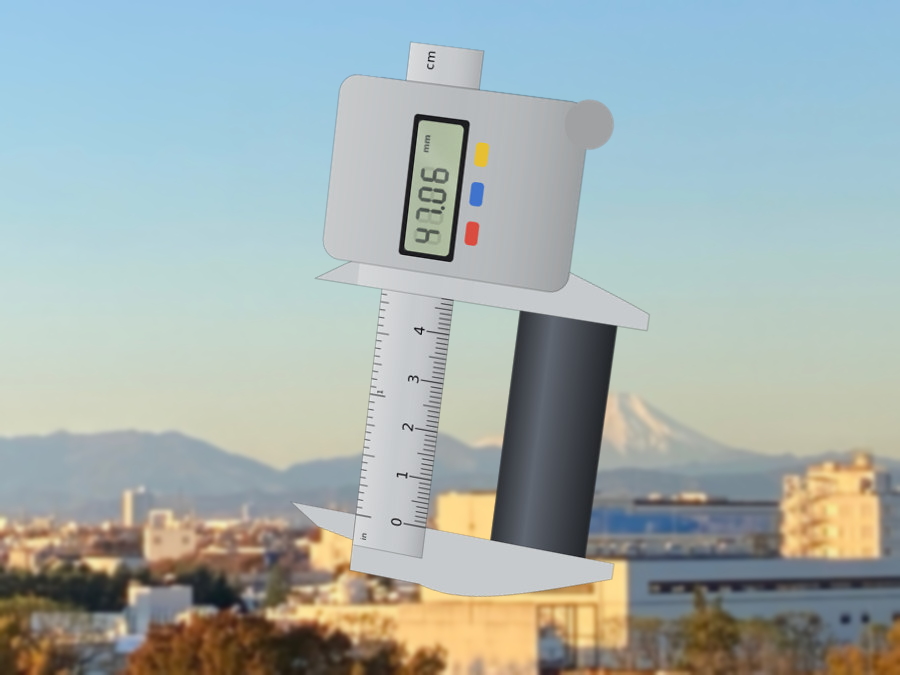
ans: {"value": 47.06, "unit": "mm"}
